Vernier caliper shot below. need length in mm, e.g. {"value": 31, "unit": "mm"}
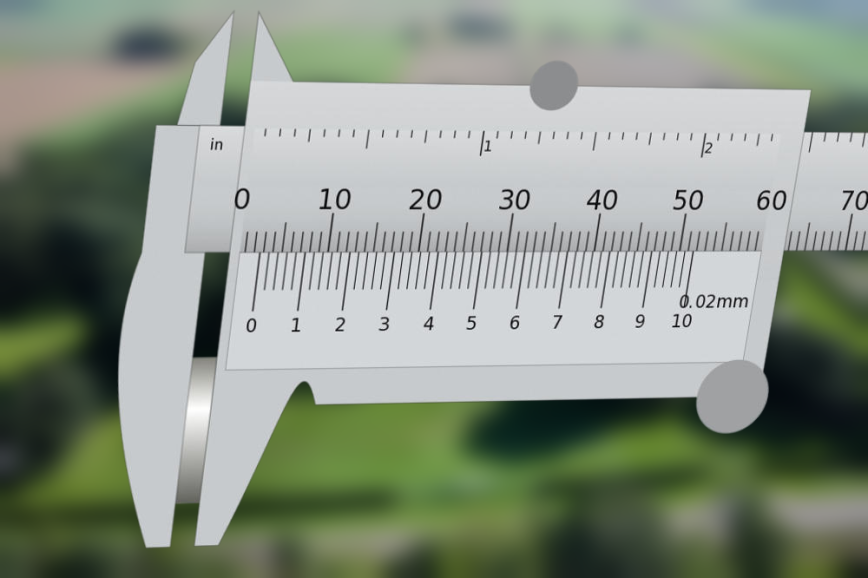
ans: {"value": 2.6, "unit": "mm"}
